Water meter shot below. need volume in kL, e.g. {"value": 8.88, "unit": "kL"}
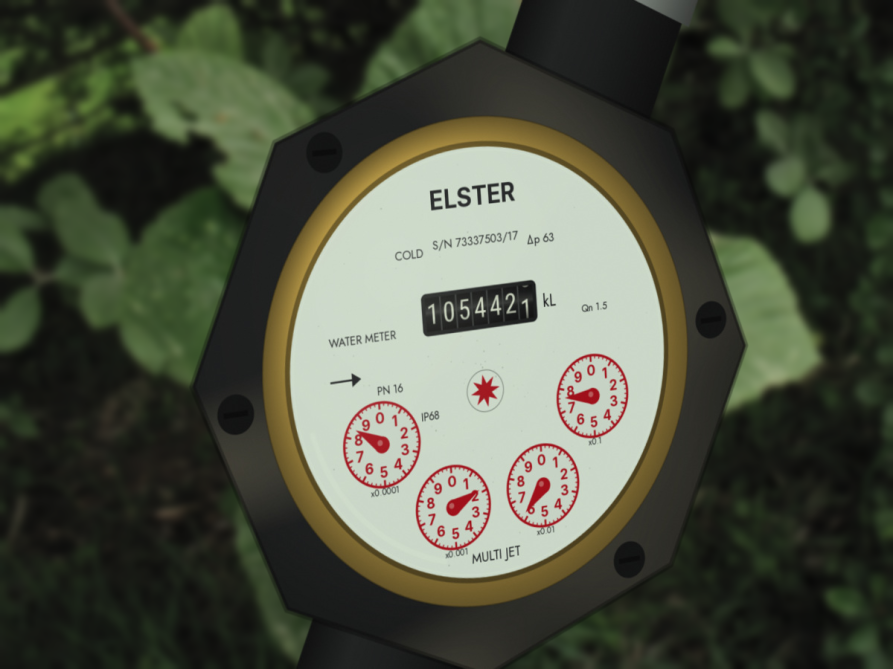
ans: {"value": 1054420.7618, "unit": "kL"}
